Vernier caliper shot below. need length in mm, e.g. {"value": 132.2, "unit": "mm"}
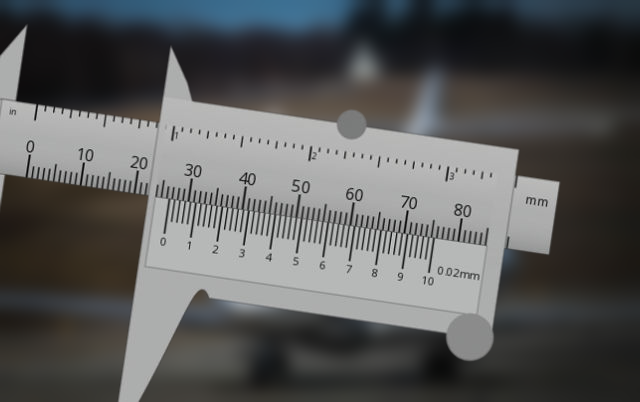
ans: {"value": 26.5, "unit": "mm"}
